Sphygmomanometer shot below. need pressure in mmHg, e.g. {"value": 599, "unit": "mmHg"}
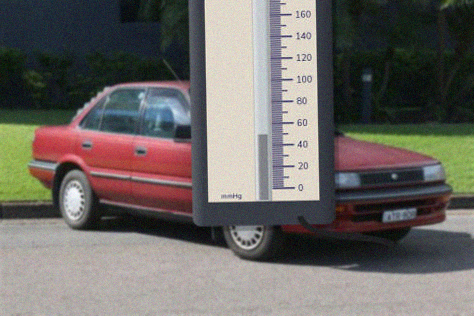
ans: {"value": 50, "unit": "mmHg"}
